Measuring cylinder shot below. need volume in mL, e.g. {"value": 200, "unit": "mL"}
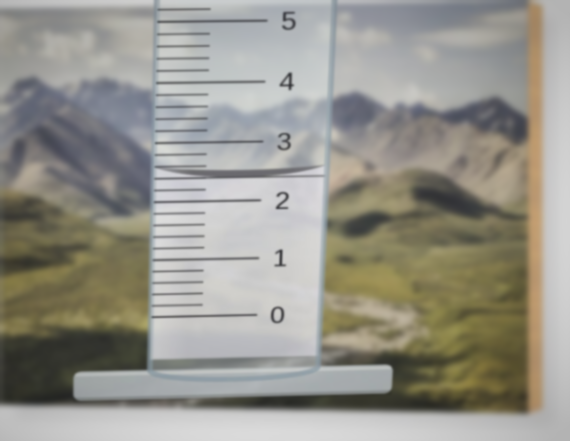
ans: {"value": 2.4, "unit": "mL"}
